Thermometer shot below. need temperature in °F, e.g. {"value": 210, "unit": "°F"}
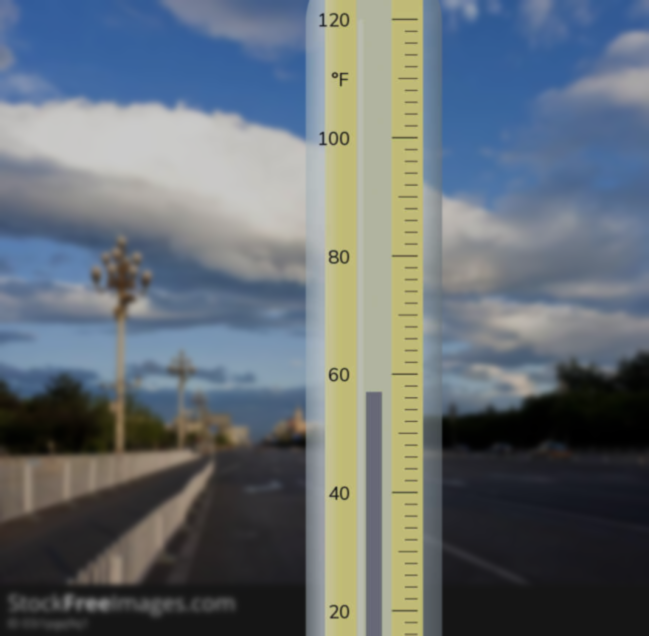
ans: {"value": 57, "unit": "°F"}
